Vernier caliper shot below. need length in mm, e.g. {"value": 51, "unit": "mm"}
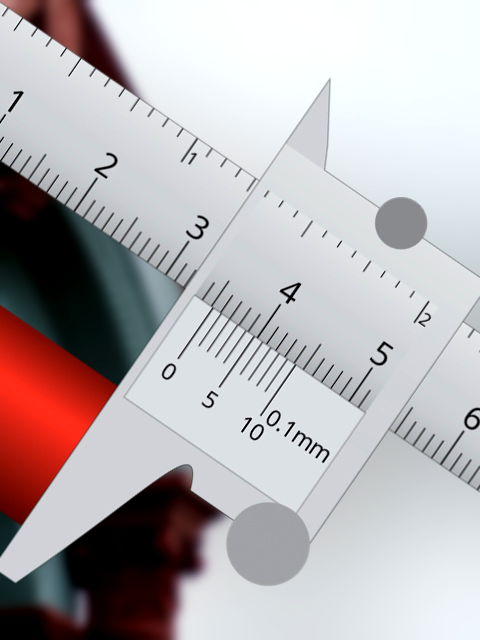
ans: {"value": 35.2, "unit": "mm"}
